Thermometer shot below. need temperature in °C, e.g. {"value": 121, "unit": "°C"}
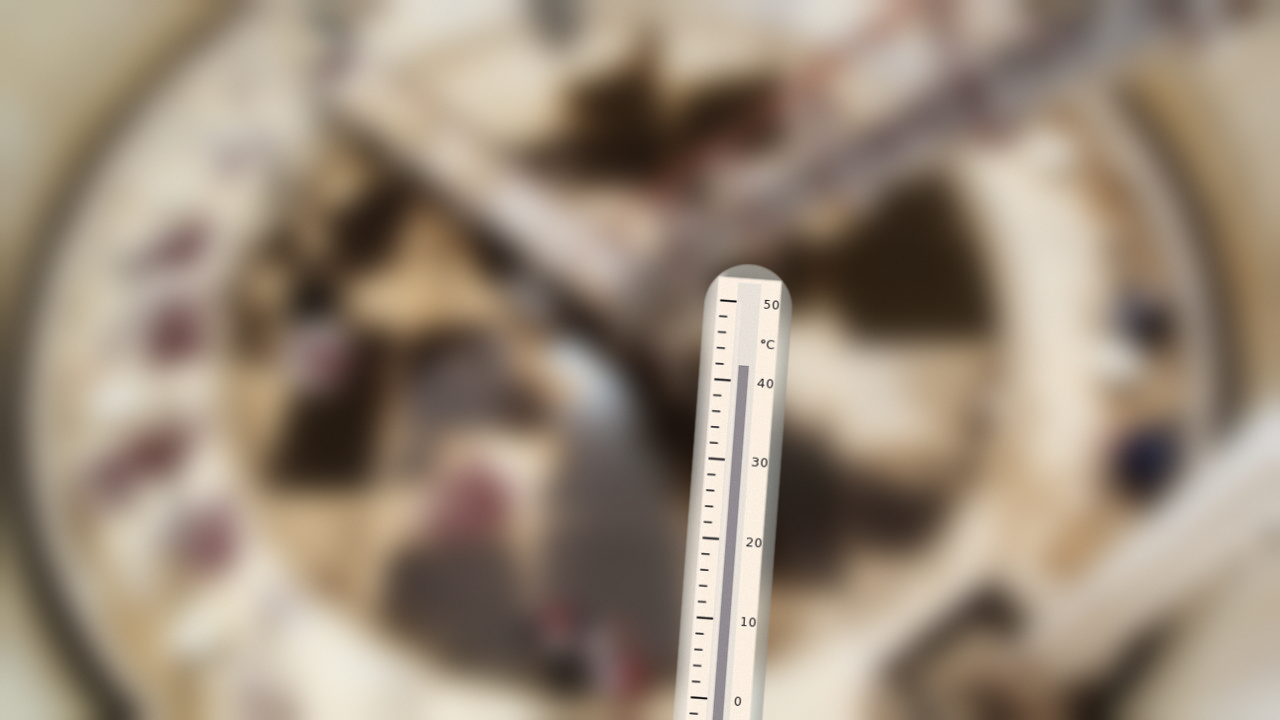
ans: {"value": 42, "unit": "°C"}
